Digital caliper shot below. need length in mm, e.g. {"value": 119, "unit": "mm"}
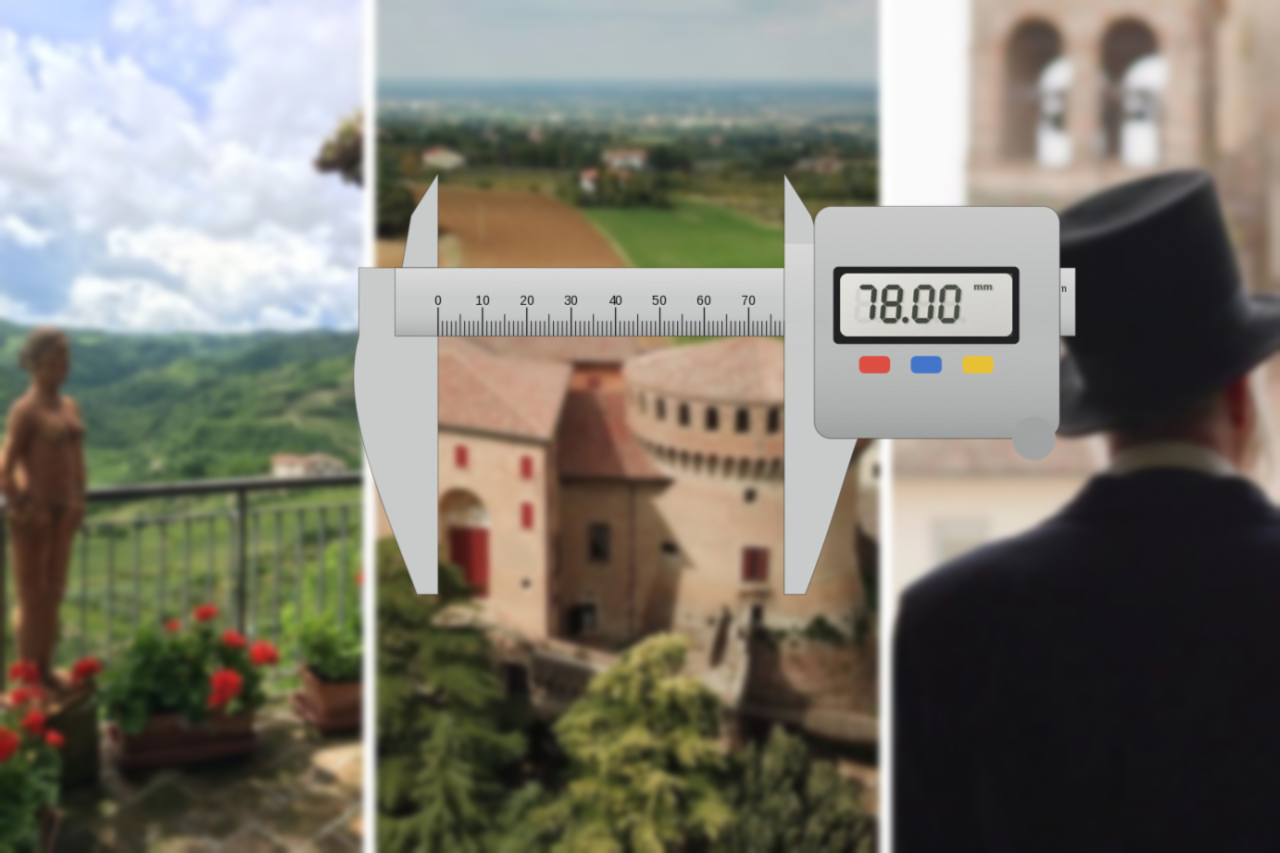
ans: {"value": 78.00, "unit": "mm"}
